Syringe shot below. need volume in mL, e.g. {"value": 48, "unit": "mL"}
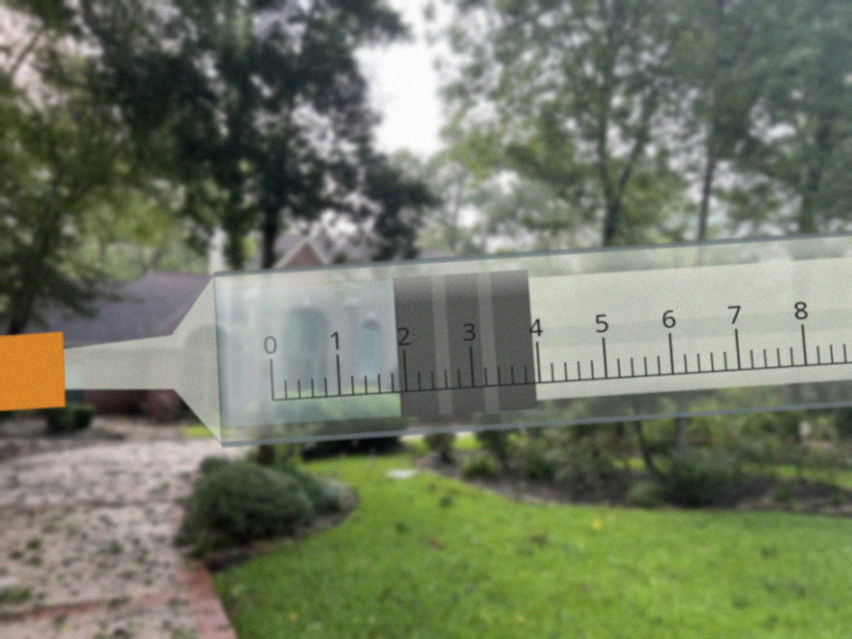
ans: {"value": 1.9, "unit": "mL"}
